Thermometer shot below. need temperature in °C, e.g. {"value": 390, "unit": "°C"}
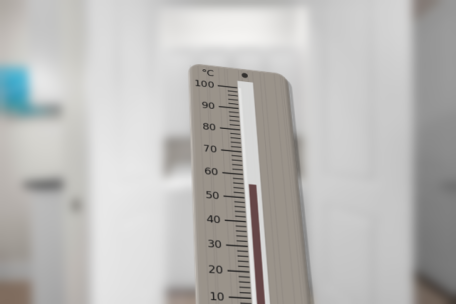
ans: {"value": 56, "unit": "°C"}
